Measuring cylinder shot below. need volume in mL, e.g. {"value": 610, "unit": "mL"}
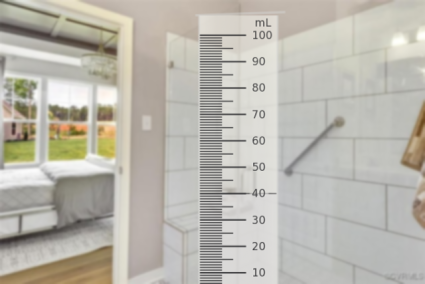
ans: {"value": 40, "unit": "mL"}
